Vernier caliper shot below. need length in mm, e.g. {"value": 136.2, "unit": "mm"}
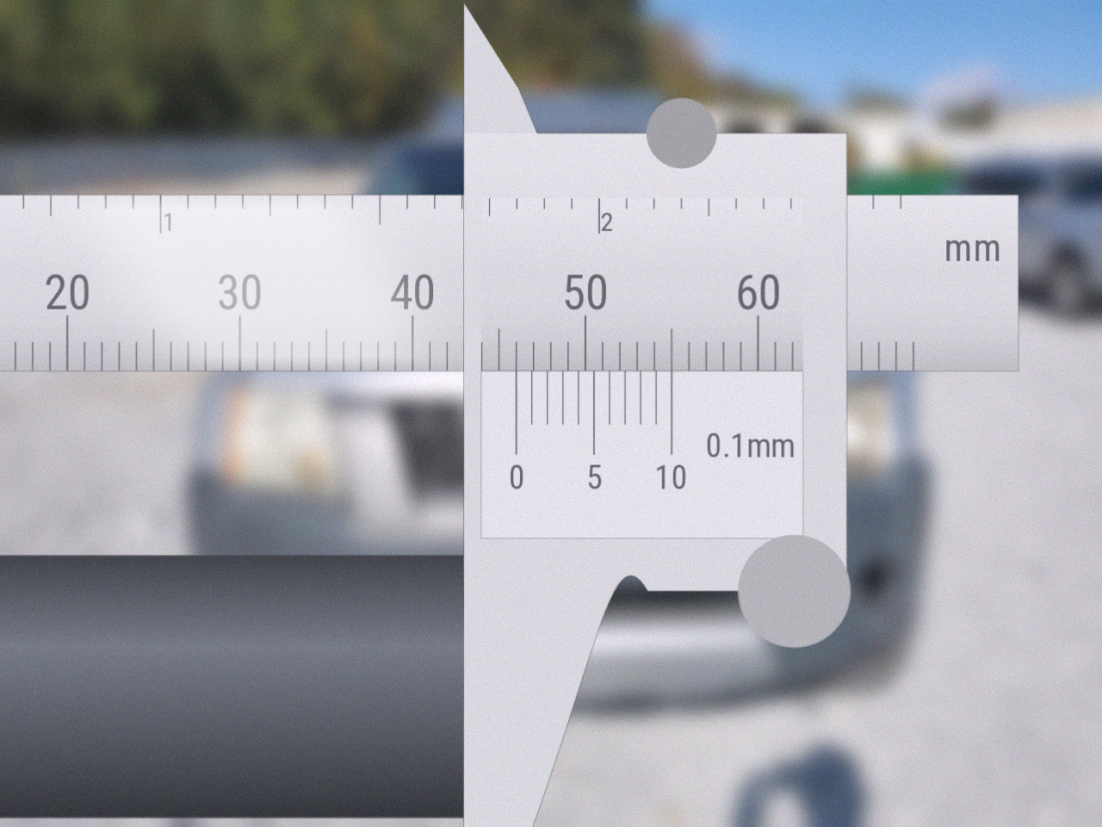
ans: {"value": 46.0, "unit": "mm"}
